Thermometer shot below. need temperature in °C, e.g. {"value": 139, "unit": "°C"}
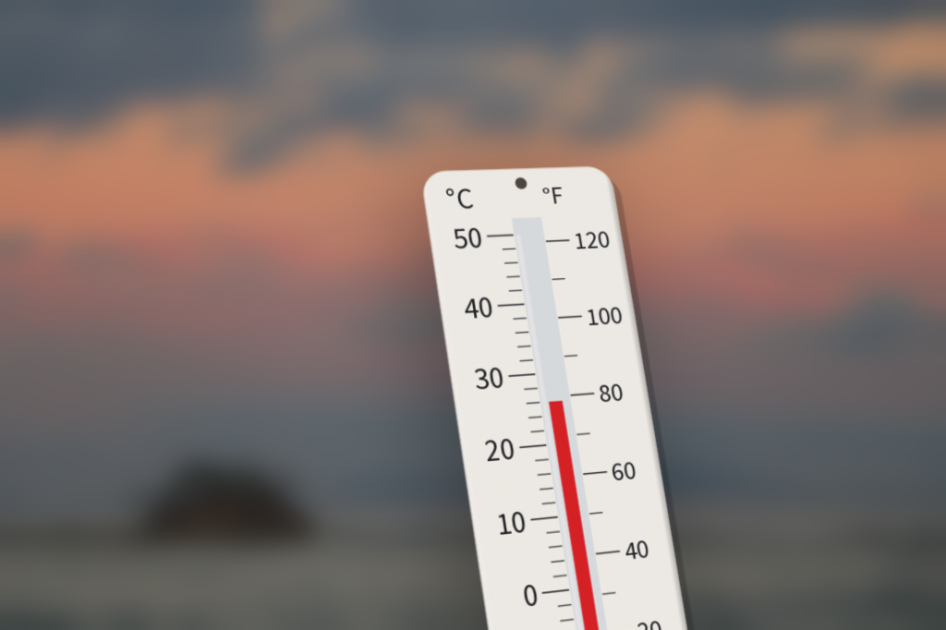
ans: {"value": 26, "unit": "°C"}
